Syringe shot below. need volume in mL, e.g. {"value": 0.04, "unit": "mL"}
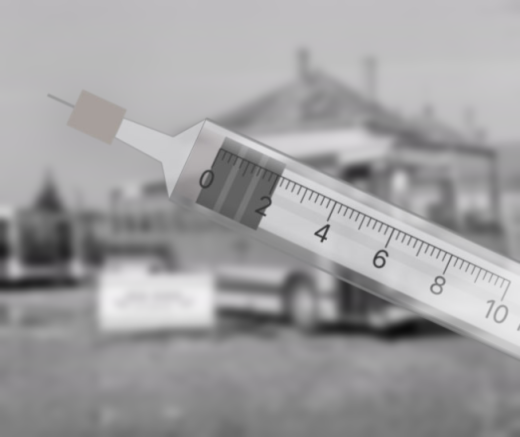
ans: {"value": 0, "unit": "mL"}
